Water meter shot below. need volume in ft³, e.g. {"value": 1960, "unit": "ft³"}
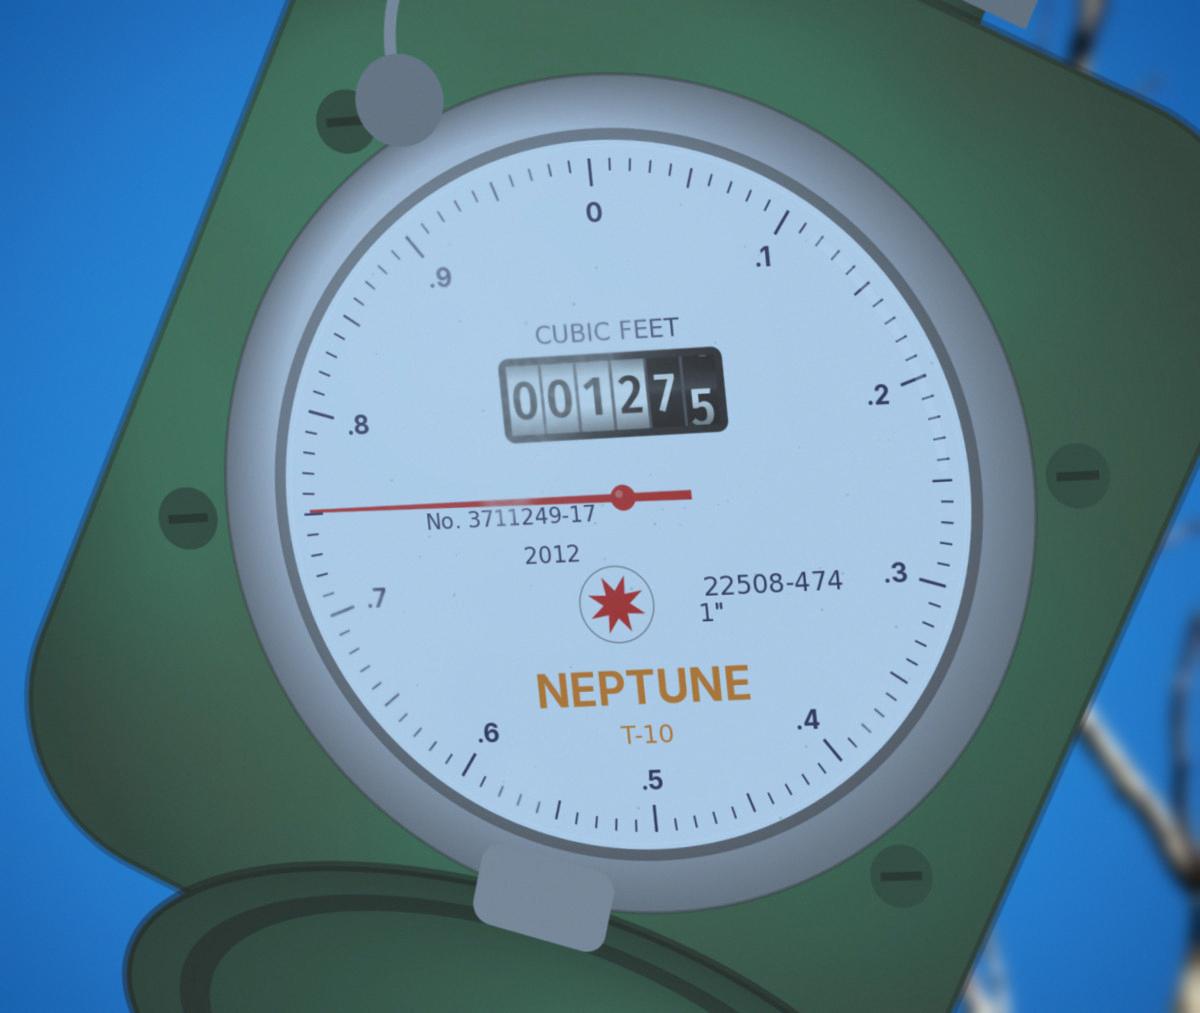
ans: {"value": 1274.75, "unit": "ft³"}
